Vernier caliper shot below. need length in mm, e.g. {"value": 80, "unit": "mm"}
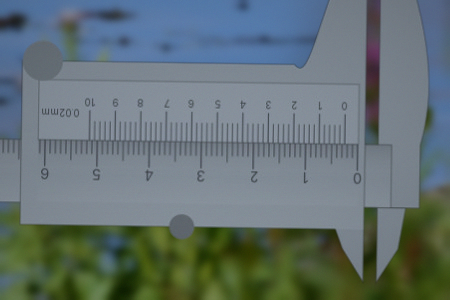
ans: {"value": 2.5, "unit": "mm"}
